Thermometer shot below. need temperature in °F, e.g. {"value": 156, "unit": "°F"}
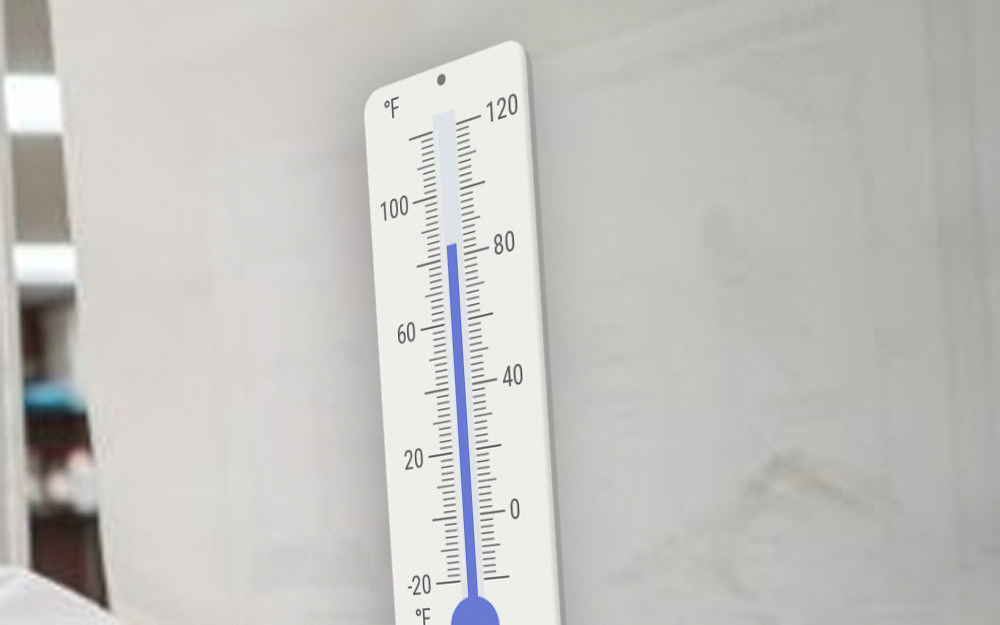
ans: {"value": 84, "unit": "°F"}
